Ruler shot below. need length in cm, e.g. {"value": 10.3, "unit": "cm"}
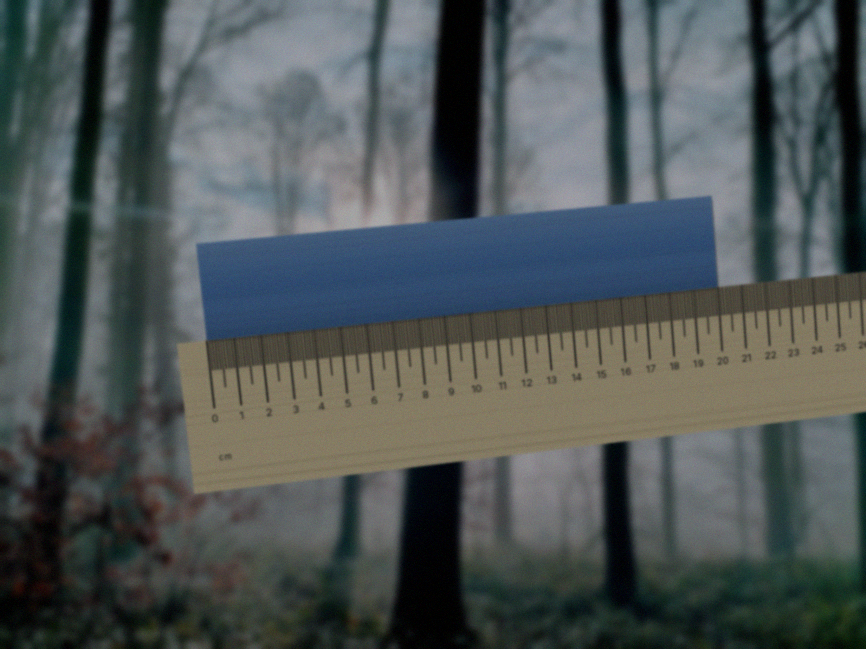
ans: {"value": 20, "unit": "cm"}
